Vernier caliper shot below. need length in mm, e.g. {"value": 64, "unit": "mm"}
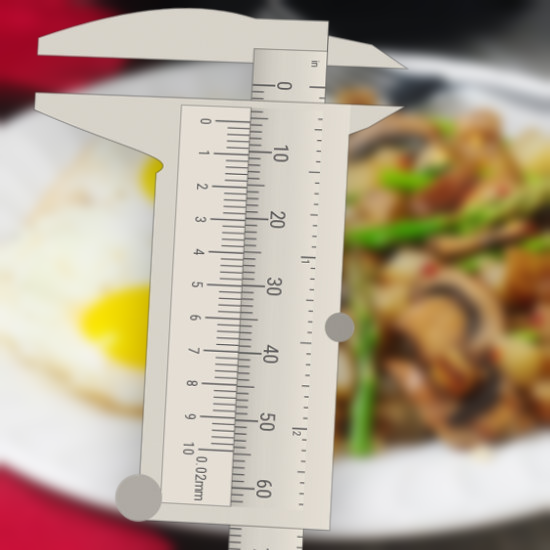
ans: {"value": 5.6, "unit": "mm"}
